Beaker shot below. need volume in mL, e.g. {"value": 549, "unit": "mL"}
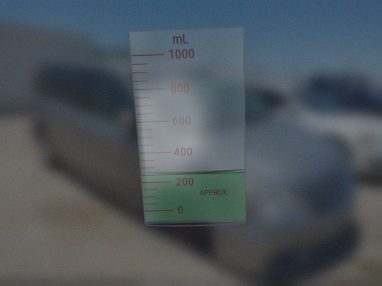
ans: {"value": 250, "unit": "mL"}
